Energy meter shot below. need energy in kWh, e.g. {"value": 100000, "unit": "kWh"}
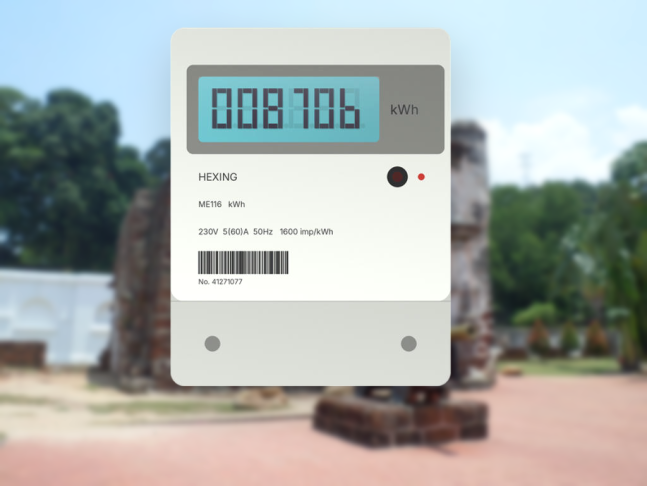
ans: {"value": 8706, "unit": "kWh"}
